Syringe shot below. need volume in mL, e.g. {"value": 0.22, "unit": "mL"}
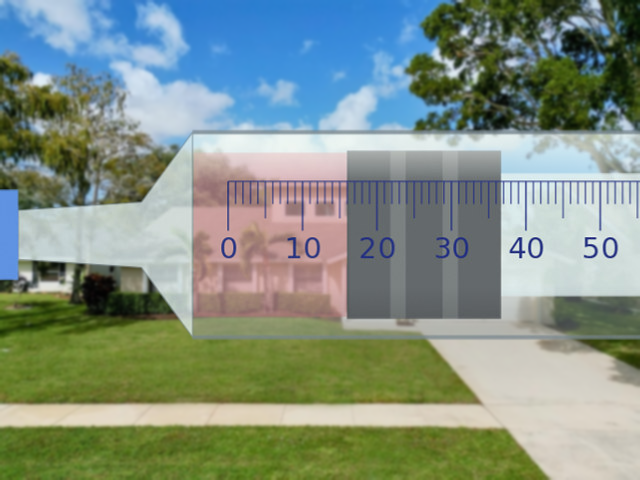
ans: {"value": 16, "unit": "mL"}
